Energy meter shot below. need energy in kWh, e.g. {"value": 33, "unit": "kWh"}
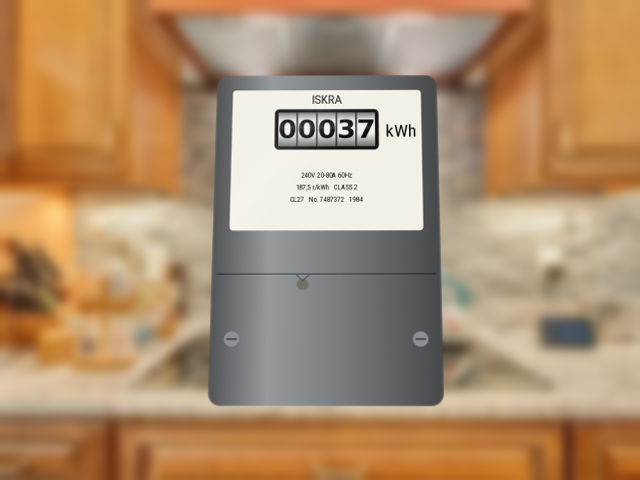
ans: {"value": 37, "unit": "kWh"}
